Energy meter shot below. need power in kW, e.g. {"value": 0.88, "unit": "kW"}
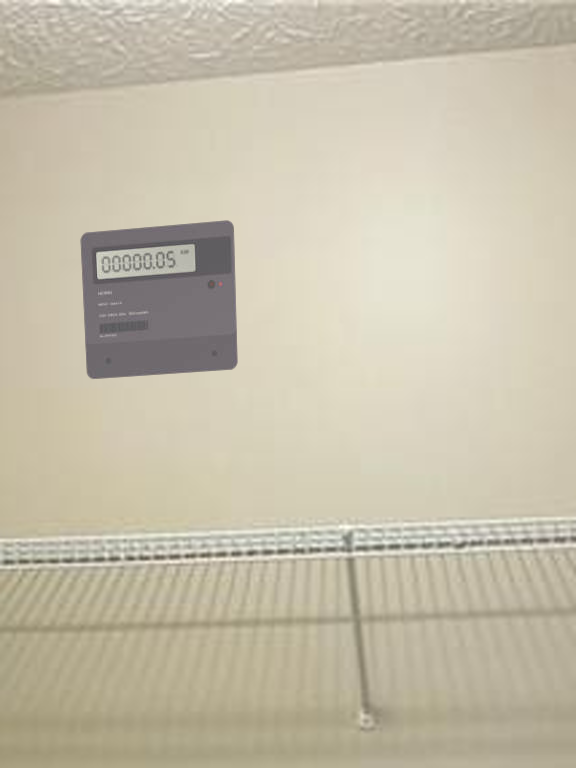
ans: {"value": 0.05, "unit": "kW"}
